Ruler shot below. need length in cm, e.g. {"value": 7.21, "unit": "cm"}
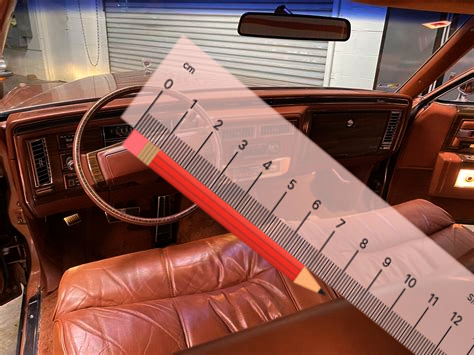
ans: {"value": 8, "unit": "cm"}
